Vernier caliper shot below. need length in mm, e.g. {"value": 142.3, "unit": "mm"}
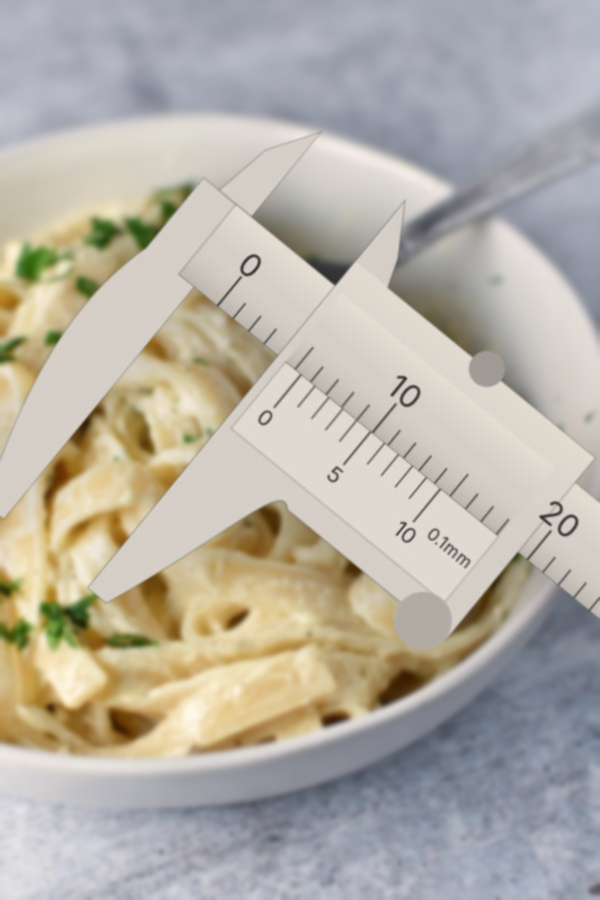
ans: {"value": 5.4, "unit": "mm"}
